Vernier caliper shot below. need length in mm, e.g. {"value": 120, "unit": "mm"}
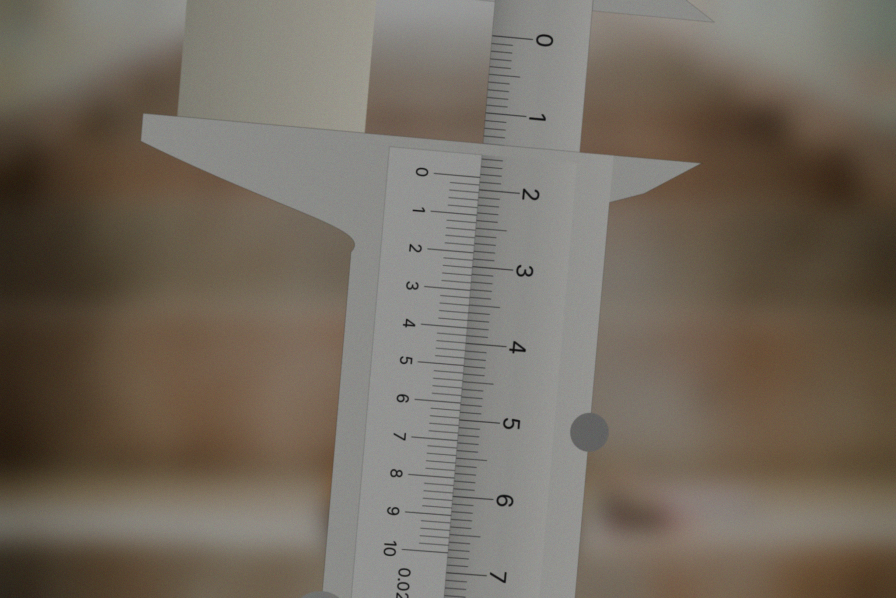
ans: {"value": 18.4, "unit": "mm"}
